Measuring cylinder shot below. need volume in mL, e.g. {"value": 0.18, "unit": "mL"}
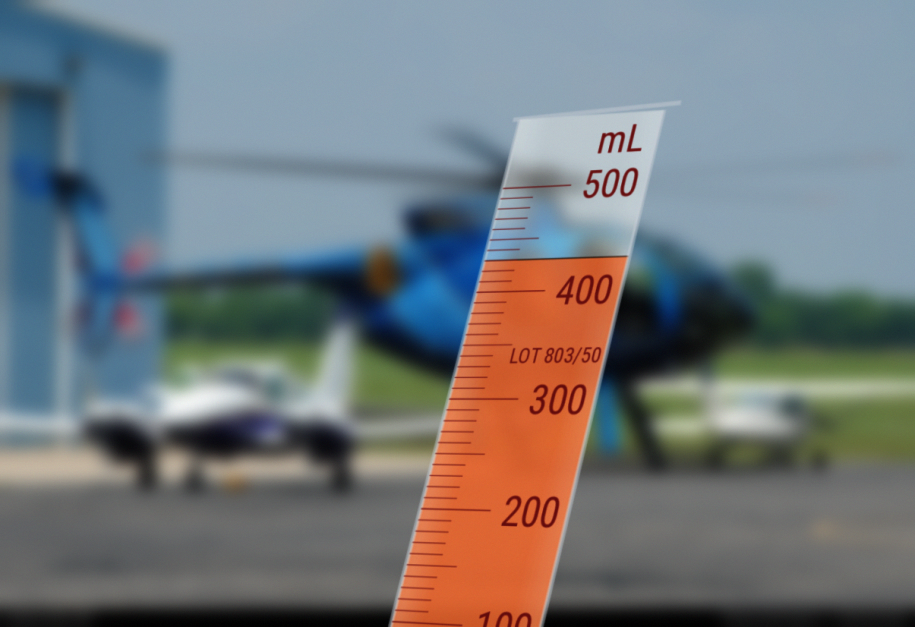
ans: {"value": 430, "unit": "mL"}
